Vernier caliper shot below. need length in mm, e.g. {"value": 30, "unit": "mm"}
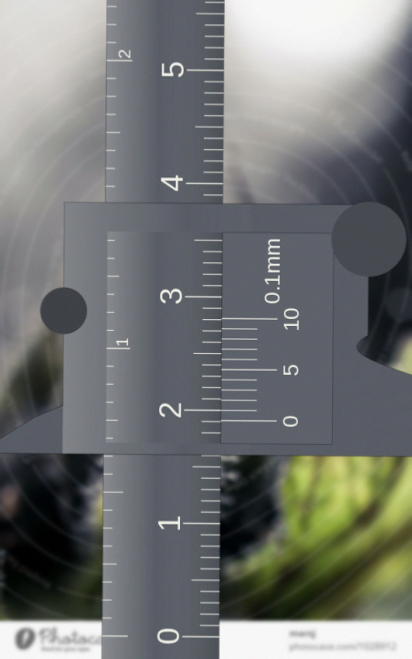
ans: {"value": 19.1, "unit": "mm"}
